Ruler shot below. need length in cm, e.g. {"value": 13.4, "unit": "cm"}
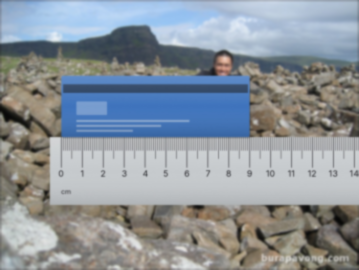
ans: {"value": 9, "unit": "cm"}
